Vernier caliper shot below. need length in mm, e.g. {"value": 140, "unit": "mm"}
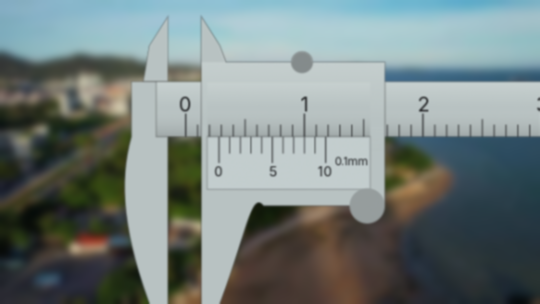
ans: {"value": 2.8, "unit": "mm"}
